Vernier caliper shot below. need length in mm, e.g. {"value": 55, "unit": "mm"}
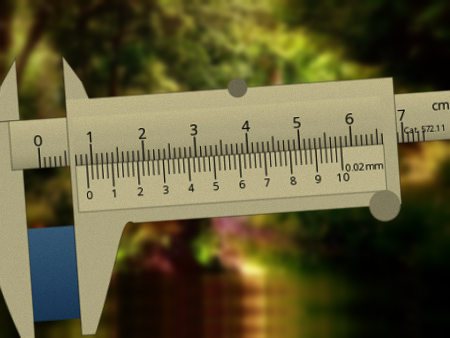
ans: {"value": 9.0, "unit": "mm"}
